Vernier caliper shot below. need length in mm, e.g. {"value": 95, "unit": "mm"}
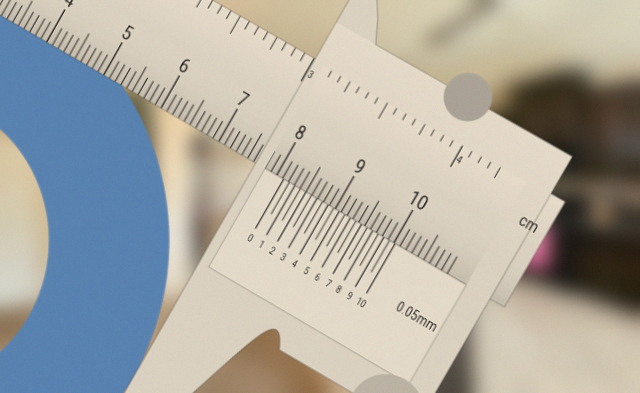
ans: {"value": 81.2, "unit": "mm"}
